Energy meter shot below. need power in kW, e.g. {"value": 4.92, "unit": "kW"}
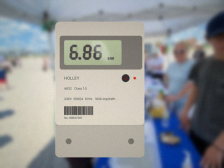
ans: {"value": 6.86, "unit": "kW"}
